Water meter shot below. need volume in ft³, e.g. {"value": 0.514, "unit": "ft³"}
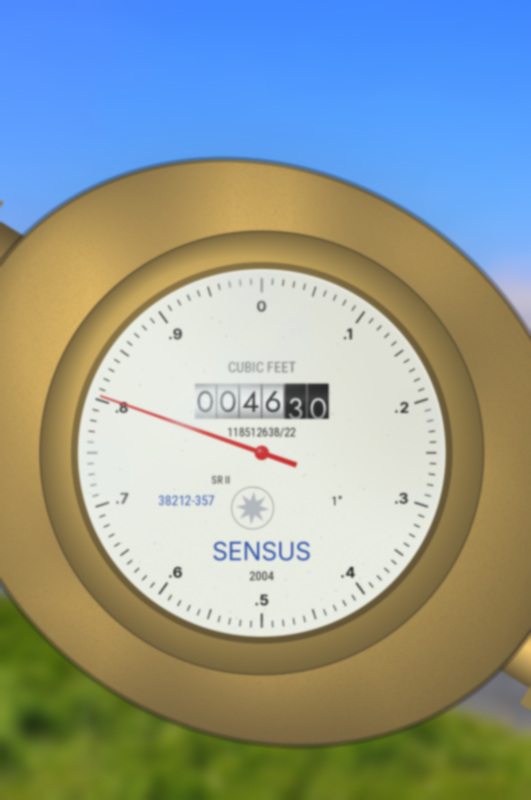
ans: {"value": 4629.80, "unit": "ft³"}
